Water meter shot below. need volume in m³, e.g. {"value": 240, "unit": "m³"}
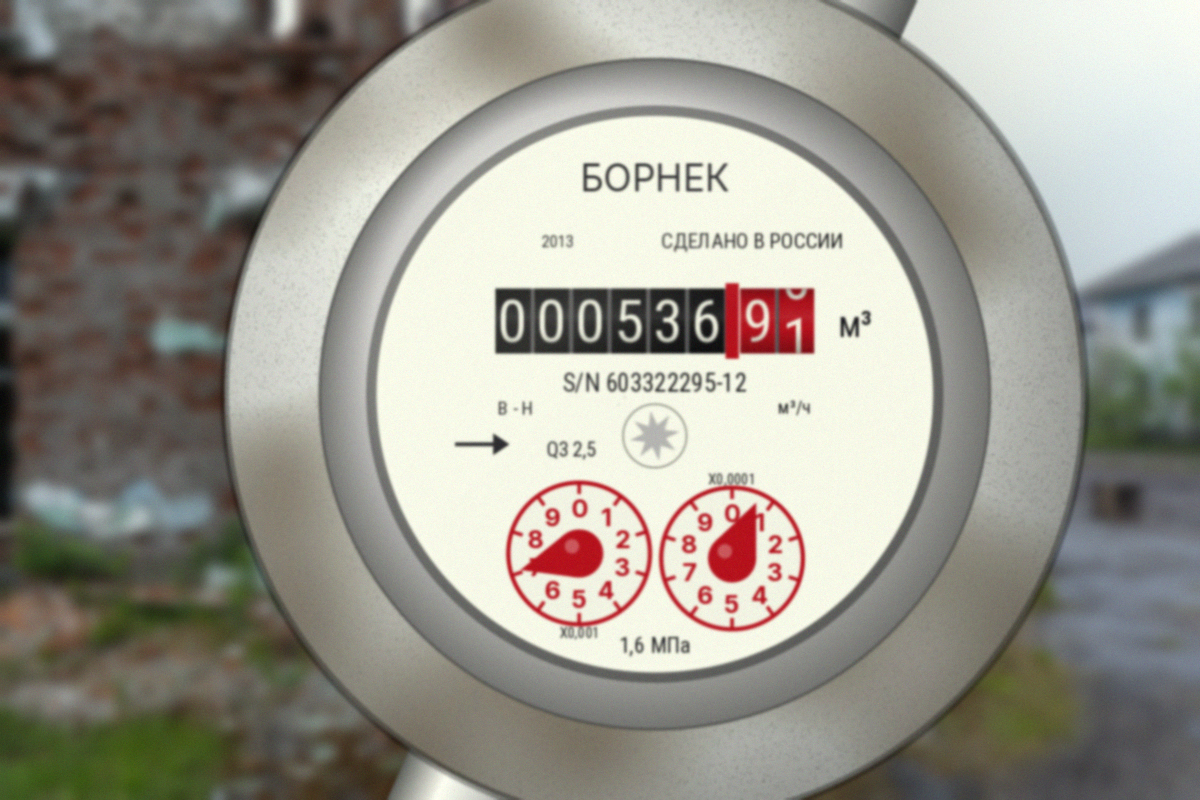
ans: {"value": 536.9070, "unit": "m³"}
